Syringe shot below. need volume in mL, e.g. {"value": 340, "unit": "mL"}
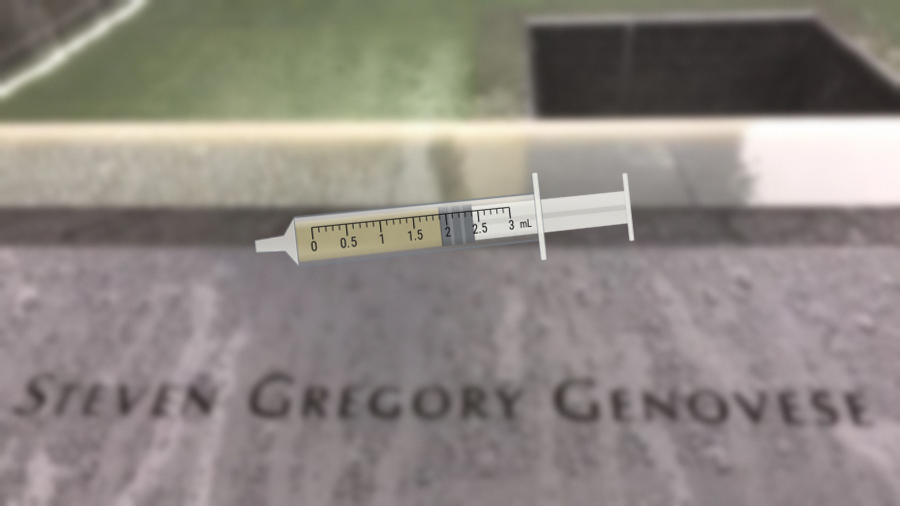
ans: {"value": 1.9, "unit": "mL"}
